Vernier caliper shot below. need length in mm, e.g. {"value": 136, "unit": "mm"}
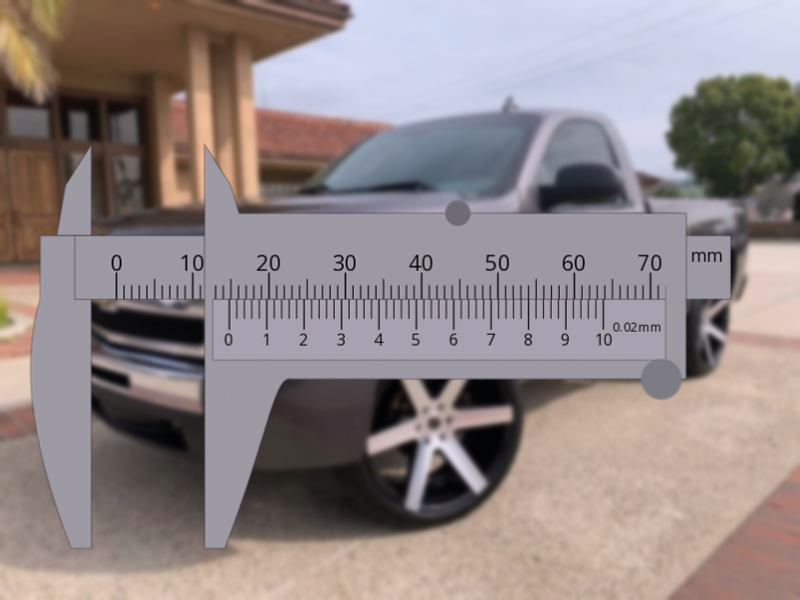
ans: {"value": 14.8, "unit": "mm"}
